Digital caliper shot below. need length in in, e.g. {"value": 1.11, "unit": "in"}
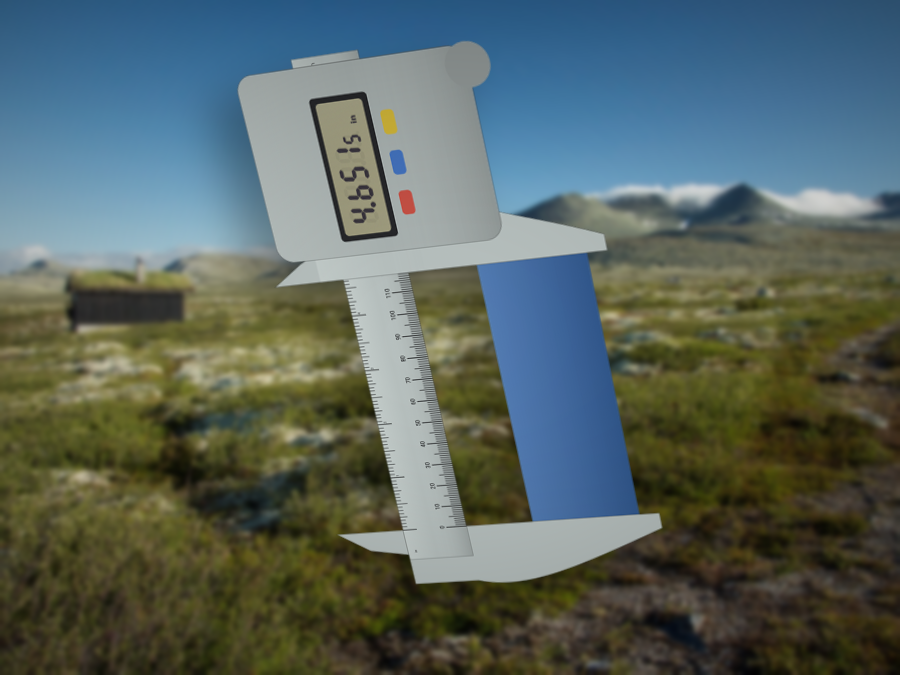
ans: {"value": 4.6515, "unit": "in"}
